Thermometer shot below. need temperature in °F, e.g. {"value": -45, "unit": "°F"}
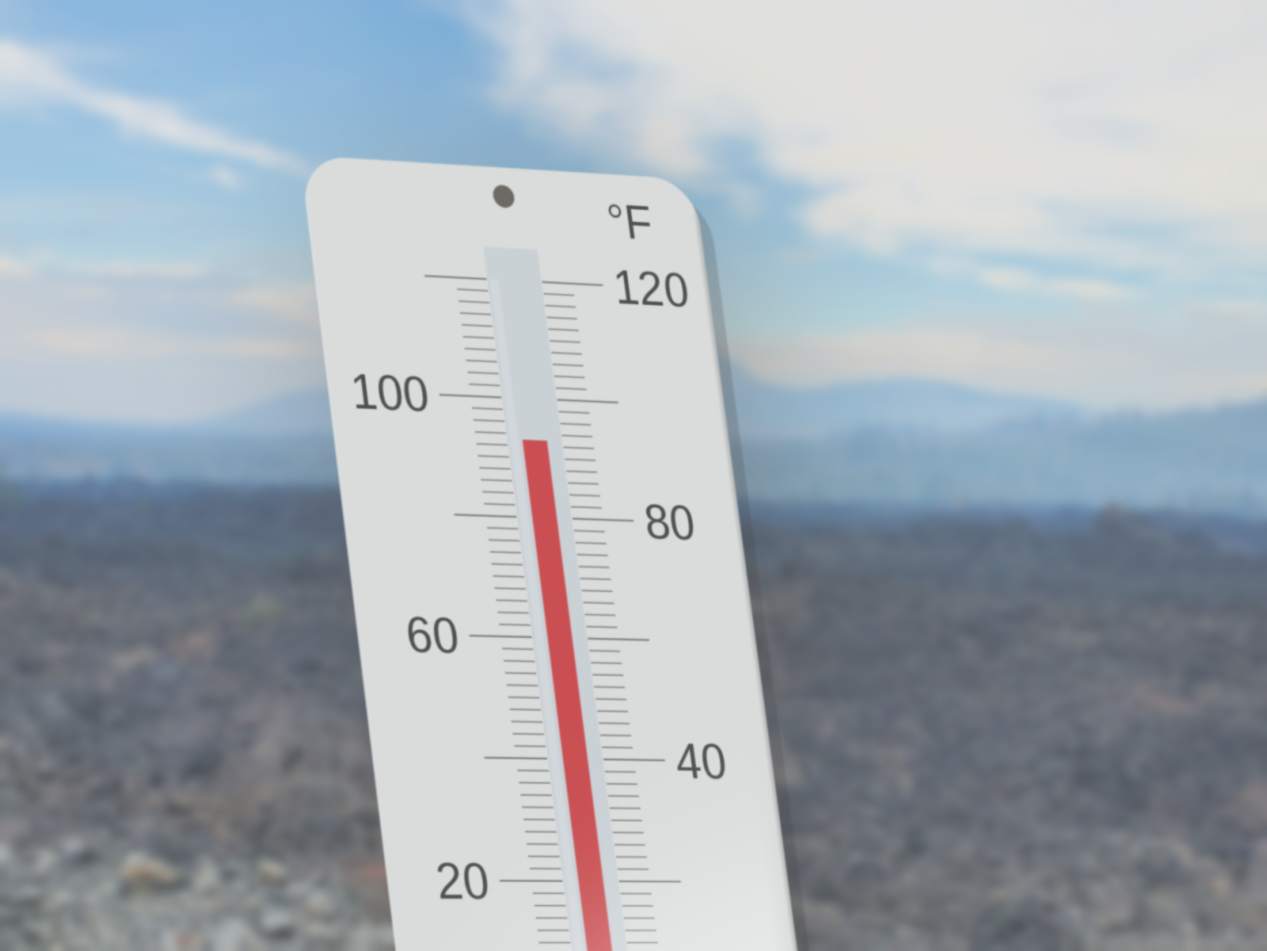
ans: {"value": 93, "unit": "°F"}
